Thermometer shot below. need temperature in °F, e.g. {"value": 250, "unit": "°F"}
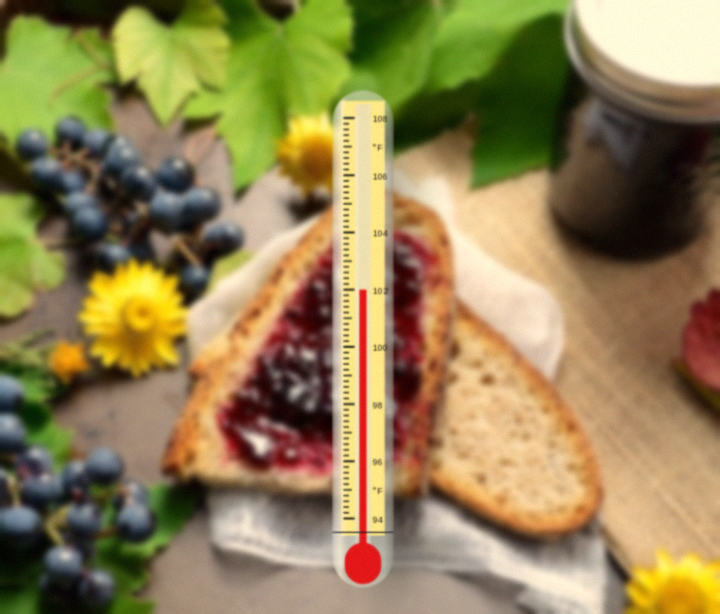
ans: {"value": 102, "unit": "°F"}
